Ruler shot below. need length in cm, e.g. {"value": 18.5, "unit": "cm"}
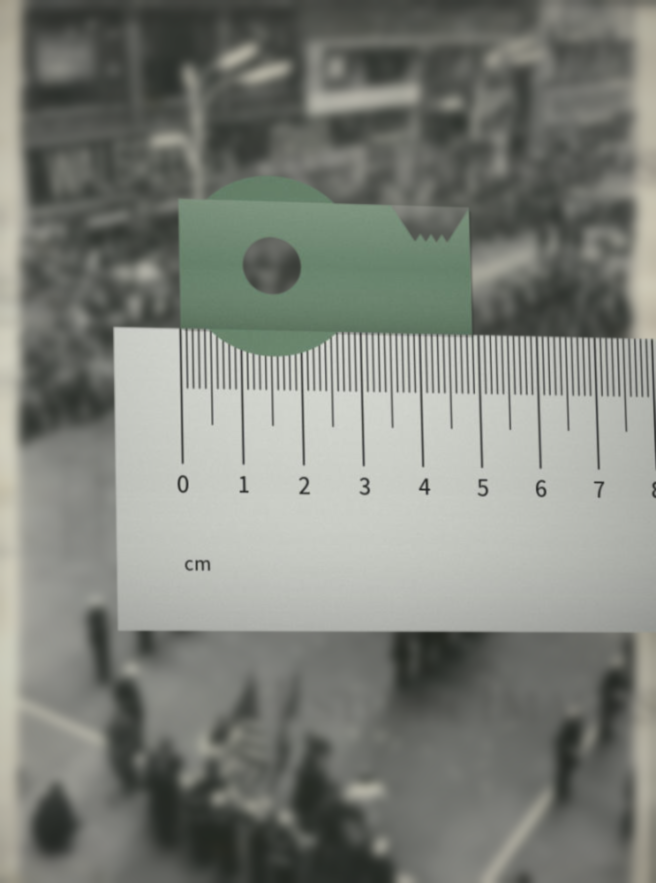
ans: {"value": 4.9, "unit": "cm"}
